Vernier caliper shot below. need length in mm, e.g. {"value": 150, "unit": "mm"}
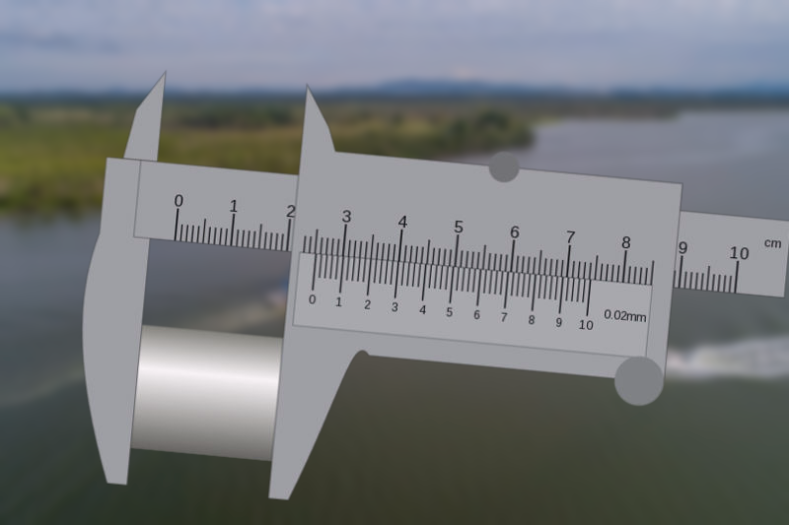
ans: {"value": 25.2, "unit": "mm"}
